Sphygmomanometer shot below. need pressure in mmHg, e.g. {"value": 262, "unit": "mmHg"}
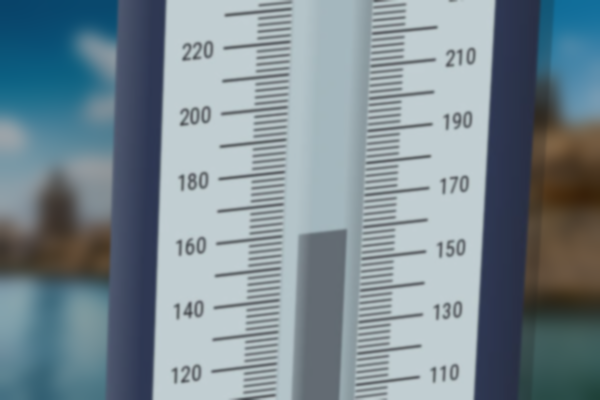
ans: {"value": 160, "unit": "mmHg"}
